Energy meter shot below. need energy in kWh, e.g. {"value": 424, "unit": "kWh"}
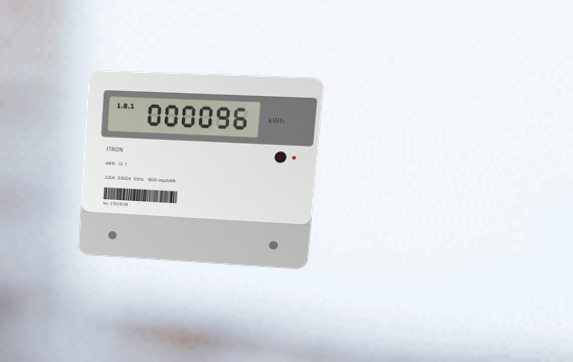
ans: {"value": 96, "unit": "kWh"}
